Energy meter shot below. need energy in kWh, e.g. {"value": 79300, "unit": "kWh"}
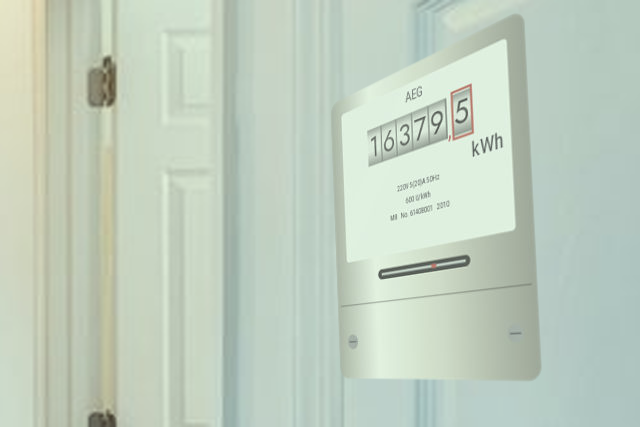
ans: {"value": 16379.5, "unit": "kWh"}
